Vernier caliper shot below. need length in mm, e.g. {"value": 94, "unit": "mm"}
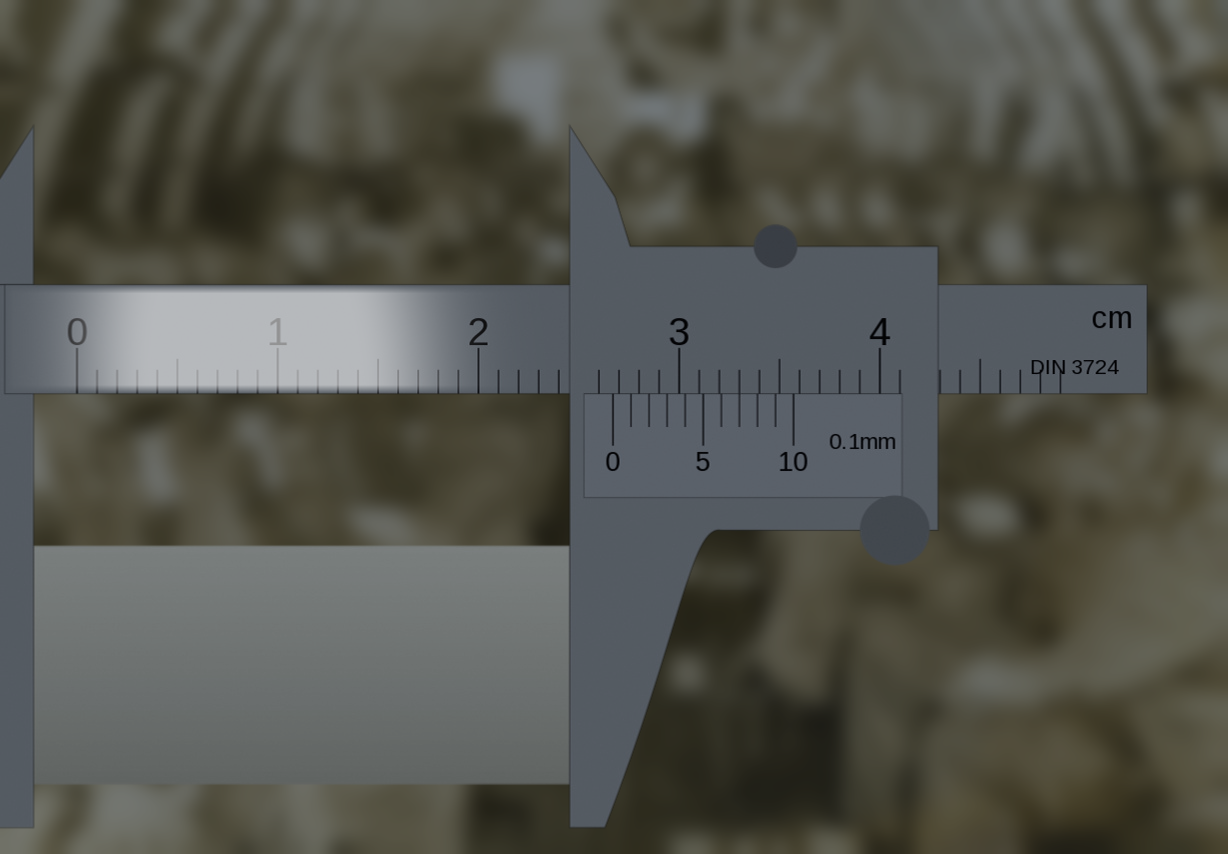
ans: {"value": 26.7, "unit": "mm"}
